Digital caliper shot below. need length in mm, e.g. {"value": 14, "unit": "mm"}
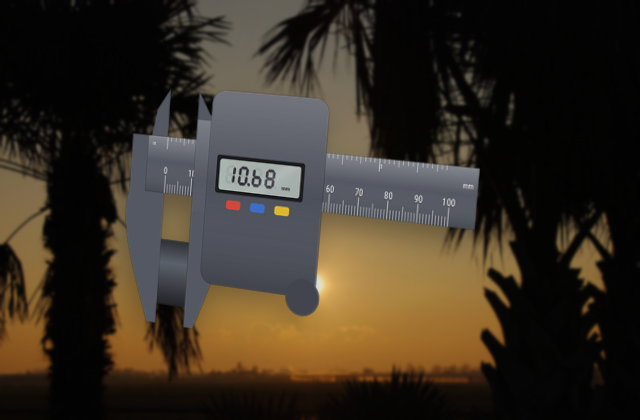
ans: {"value": 10.68, "unit": "mm"}
